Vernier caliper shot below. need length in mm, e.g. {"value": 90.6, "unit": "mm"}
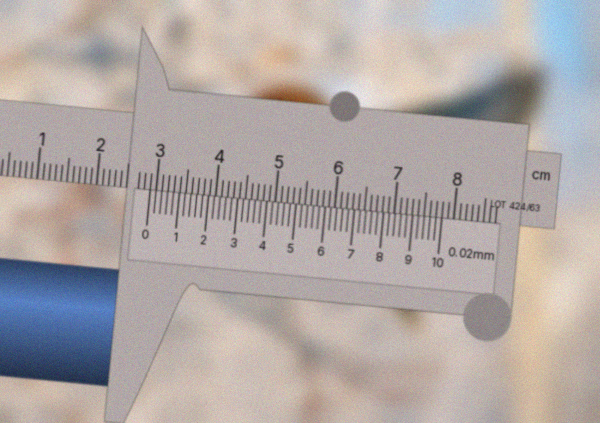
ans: {"value": 29.0, "unit": "mm"}
